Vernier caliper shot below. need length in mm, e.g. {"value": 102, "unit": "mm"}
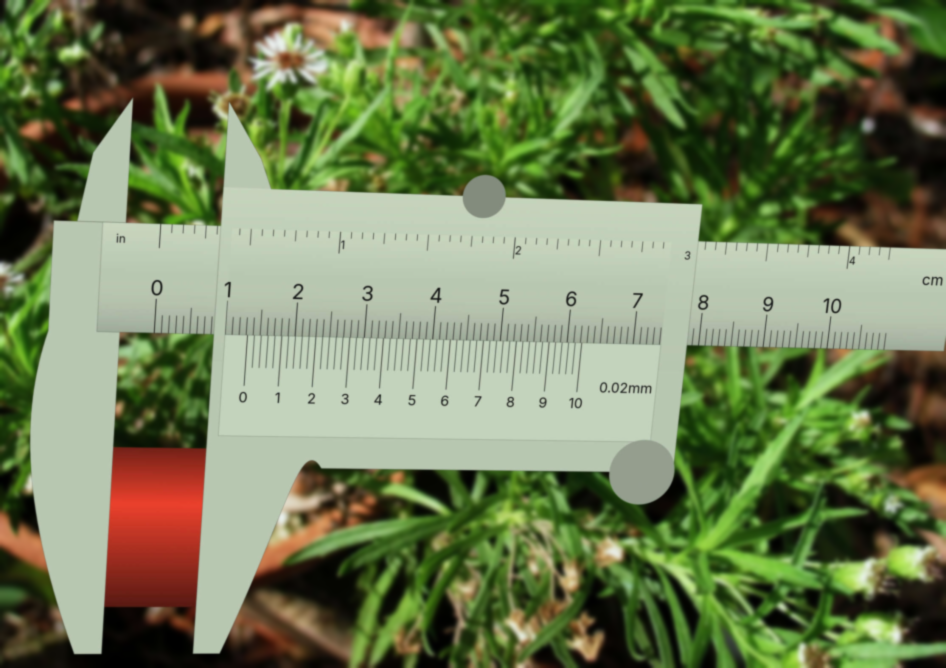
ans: {"value": 13.2, "unit": "mm"}
